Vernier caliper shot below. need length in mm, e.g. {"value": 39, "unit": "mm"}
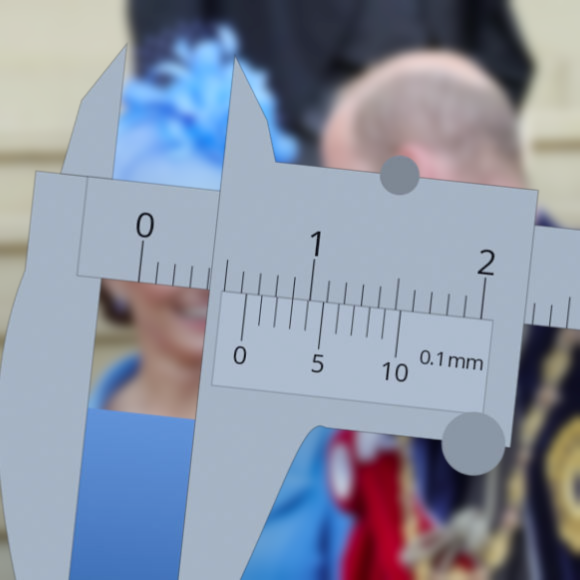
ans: {"value": 6.3, "unit": "mm"}
